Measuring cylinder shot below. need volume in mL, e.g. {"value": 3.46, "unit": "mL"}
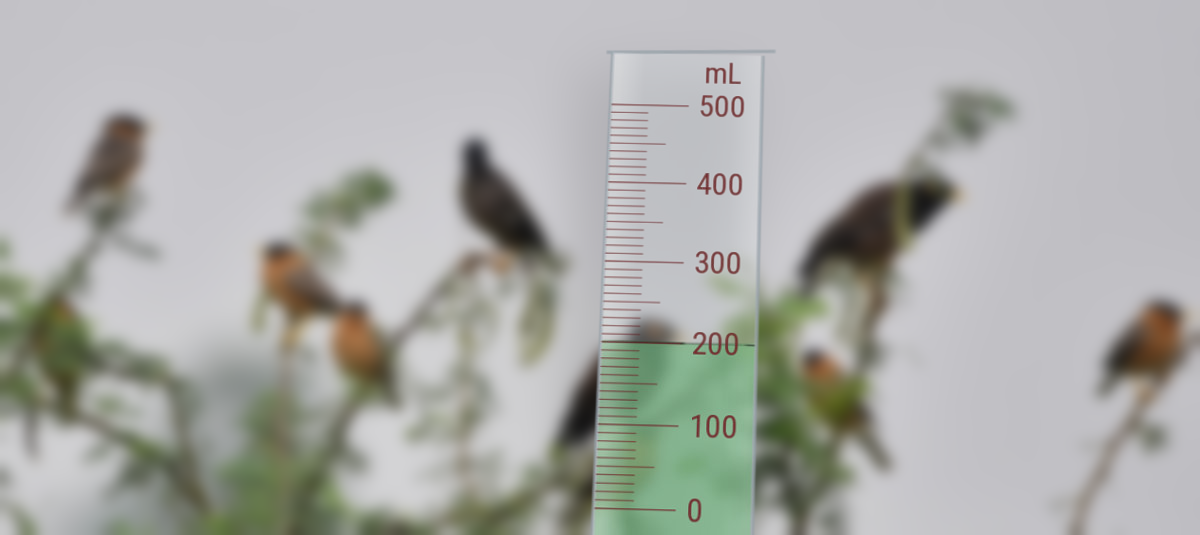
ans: {"value": 200, "unit": "mL"}
